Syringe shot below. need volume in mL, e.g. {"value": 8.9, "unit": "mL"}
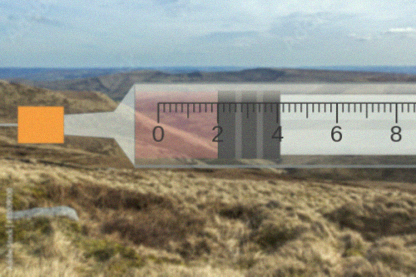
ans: {"value": 2, "unit": "mL"}
